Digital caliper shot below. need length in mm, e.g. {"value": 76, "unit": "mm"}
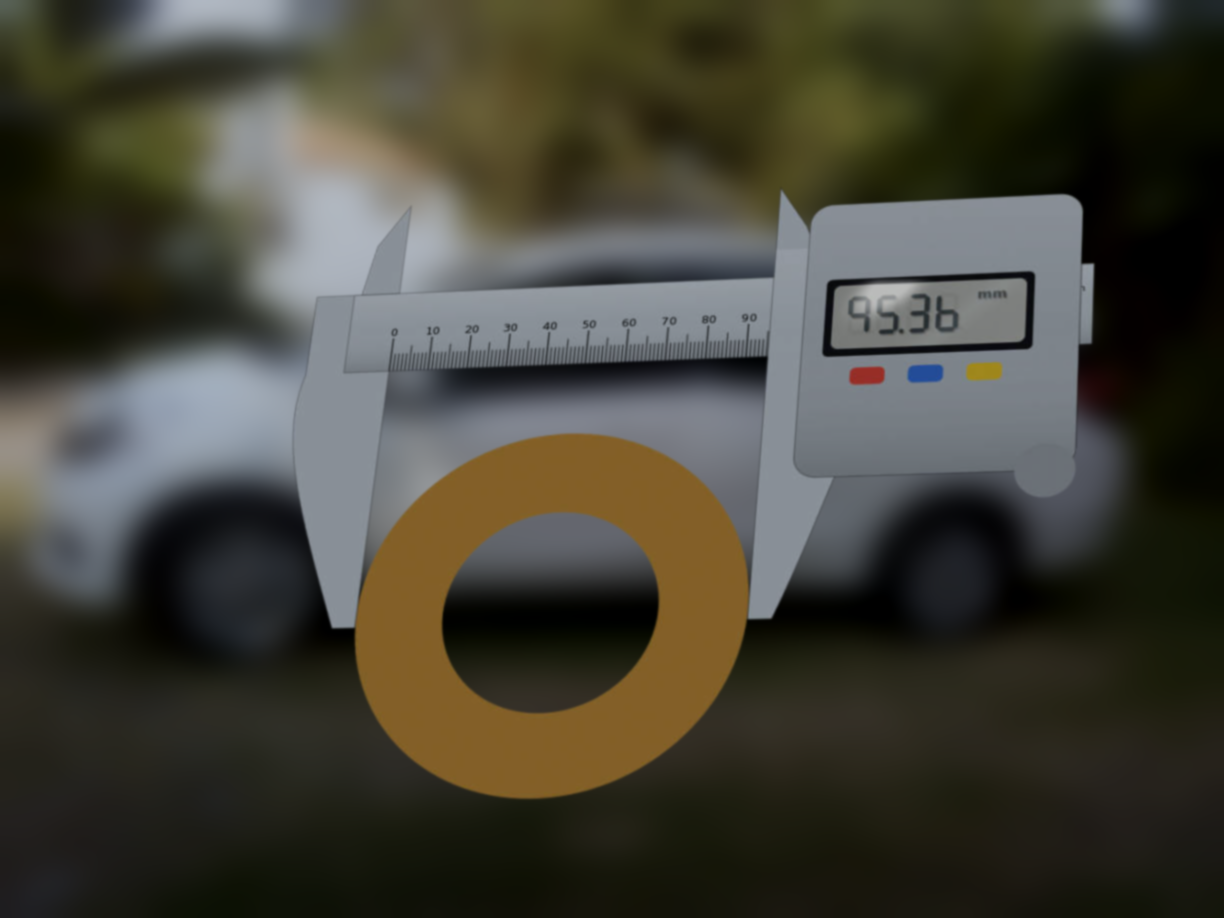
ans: {"value": 95.36, "unit": "mm"}
